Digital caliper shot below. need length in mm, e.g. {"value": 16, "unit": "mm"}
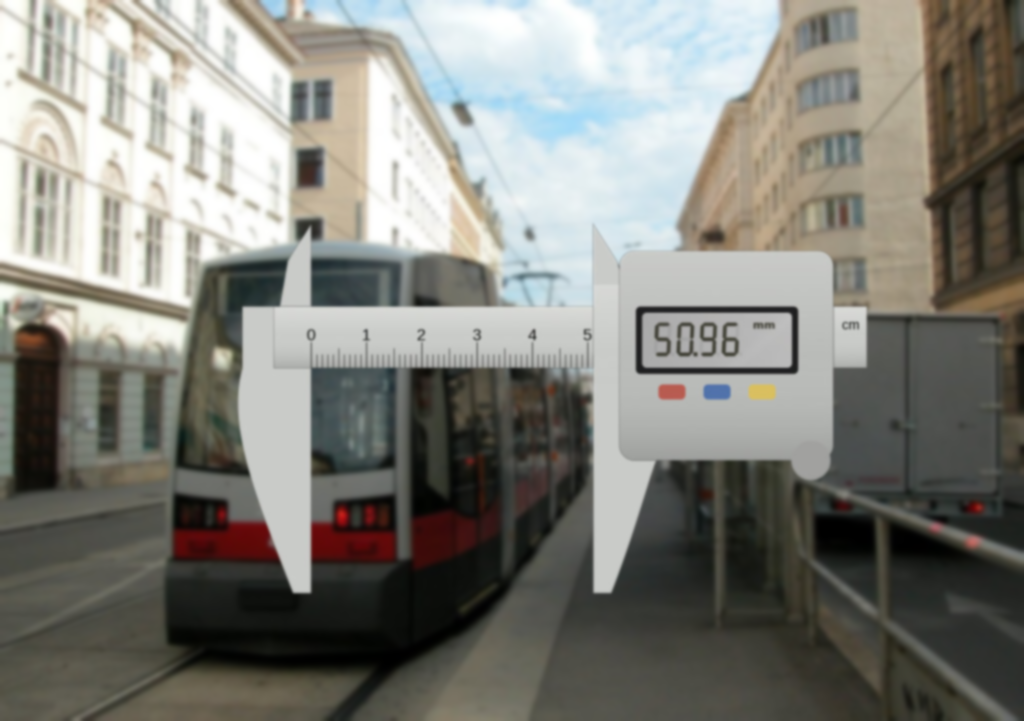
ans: {"value": 50.96, "unit": "mm"}
